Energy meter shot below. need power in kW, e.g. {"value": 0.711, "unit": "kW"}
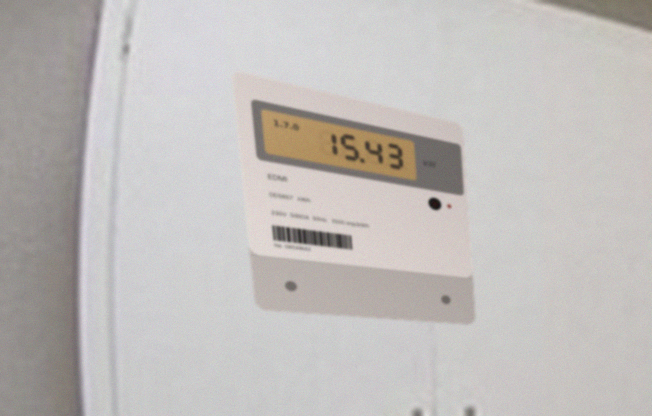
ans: {"value": 15.43, "unit": "kW"}
